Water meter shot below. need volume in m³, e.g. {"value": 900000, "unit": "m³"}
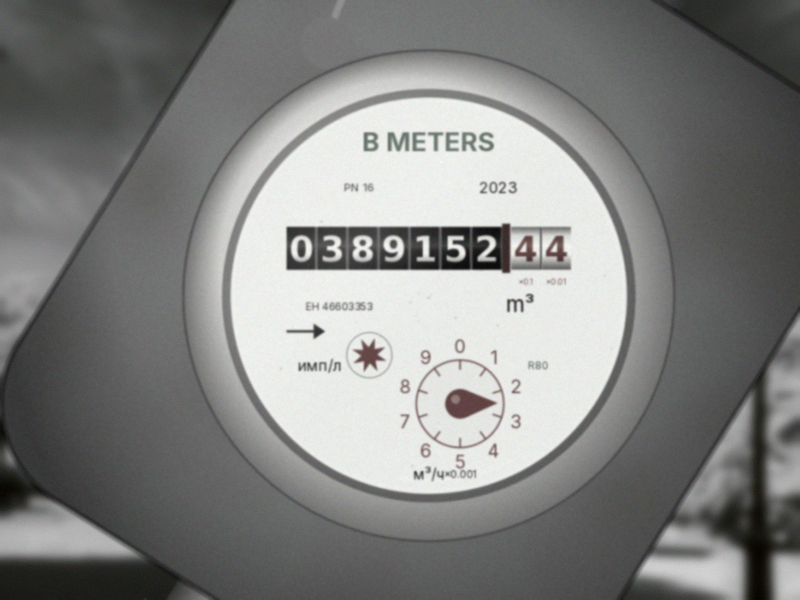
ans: {"value": 389152.442, "unit": "m³"}
